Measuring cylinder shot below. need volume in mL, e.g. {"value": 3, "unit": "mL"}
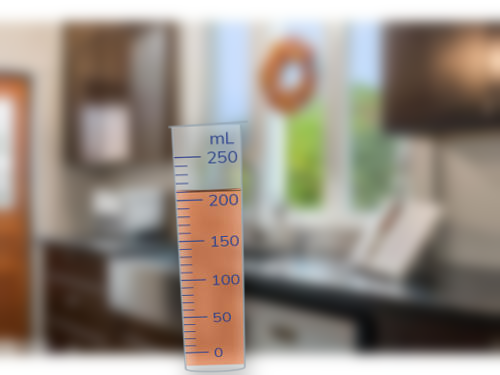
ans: {"value": 210, "unit": "mL"}
